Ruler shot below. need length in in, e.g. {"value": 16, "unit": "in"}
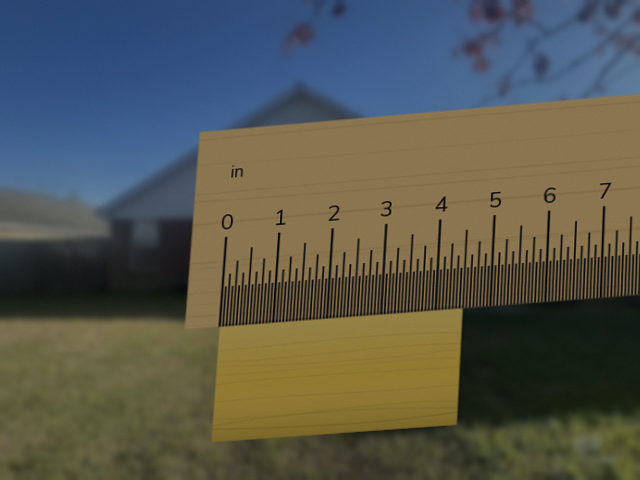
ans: {"value": 4.5, "unit": "in"}
